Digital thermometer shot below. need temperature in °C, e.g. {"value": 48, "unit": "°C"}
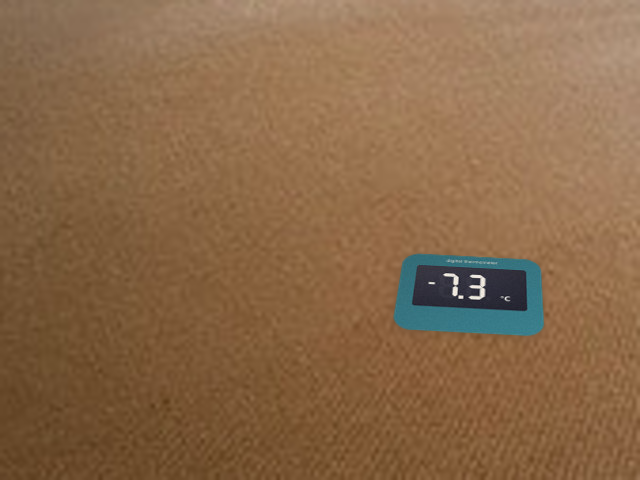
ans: {"value": -7.3, "unit": "°C"}
